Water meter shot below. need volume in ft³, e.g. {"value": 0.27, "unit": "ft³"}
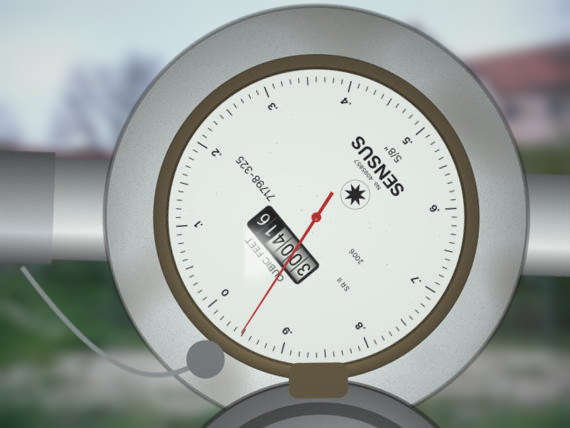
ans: {"value": 300415.95, "unit": "ft³"}
